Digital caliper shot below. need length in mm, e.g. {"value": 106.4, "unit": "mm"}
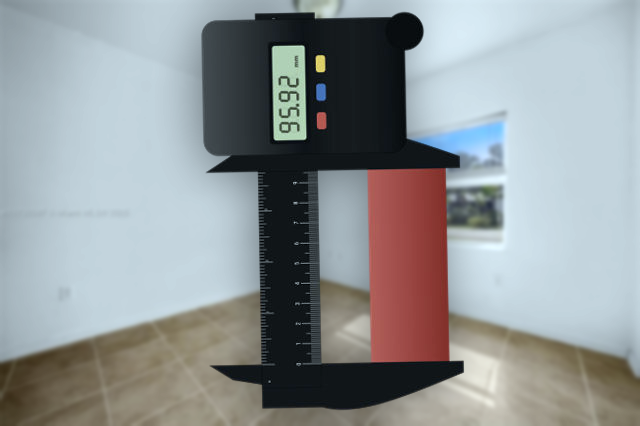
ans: {"value": 95.92, "unit": "mm"}
